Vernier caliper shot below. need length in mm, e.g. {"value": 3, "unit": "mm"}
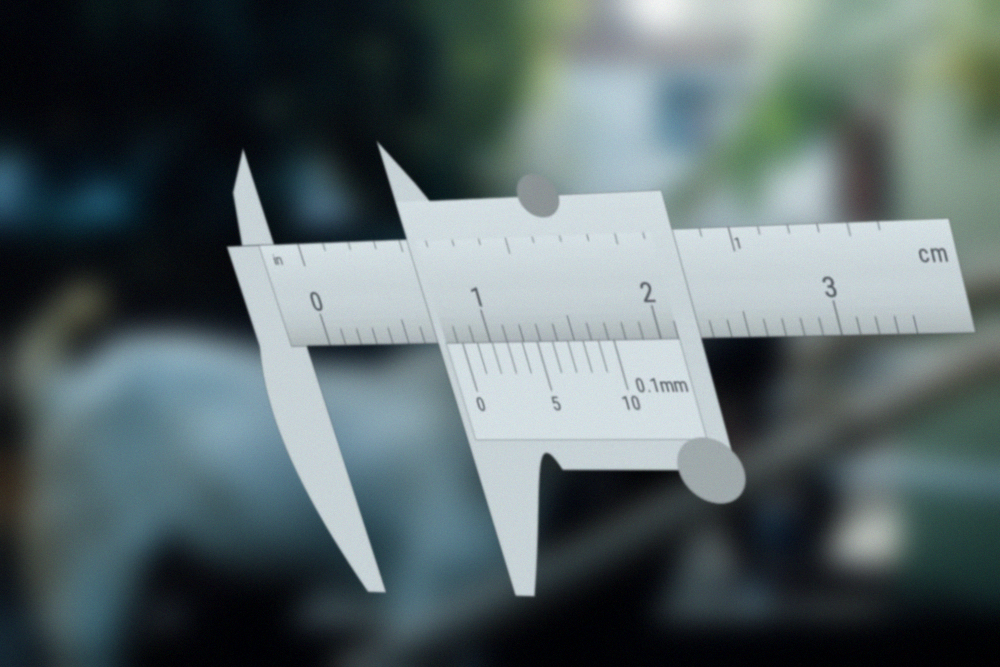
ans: {"value": 8.3, "unit": "mm"}
